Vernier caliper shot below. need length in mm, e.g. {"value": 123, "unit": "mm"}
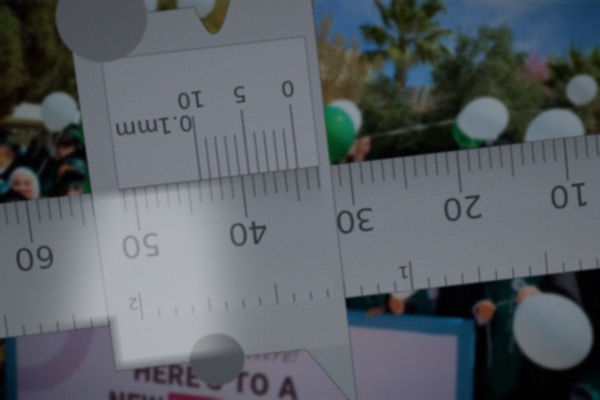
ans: {"value": 34.8, "unit": "mm"}
